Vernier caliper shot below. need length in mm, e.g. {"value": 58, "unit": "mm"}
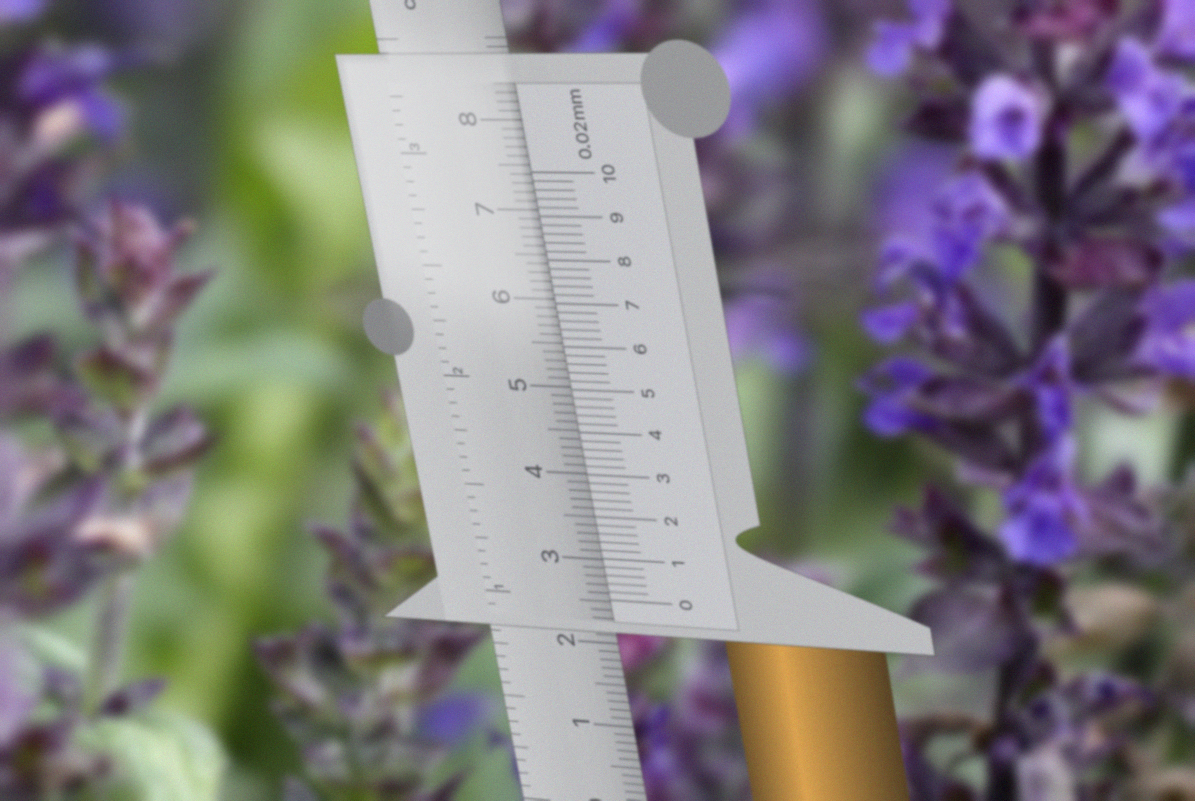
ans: {"value": 25.2, "unit": "mm"}
